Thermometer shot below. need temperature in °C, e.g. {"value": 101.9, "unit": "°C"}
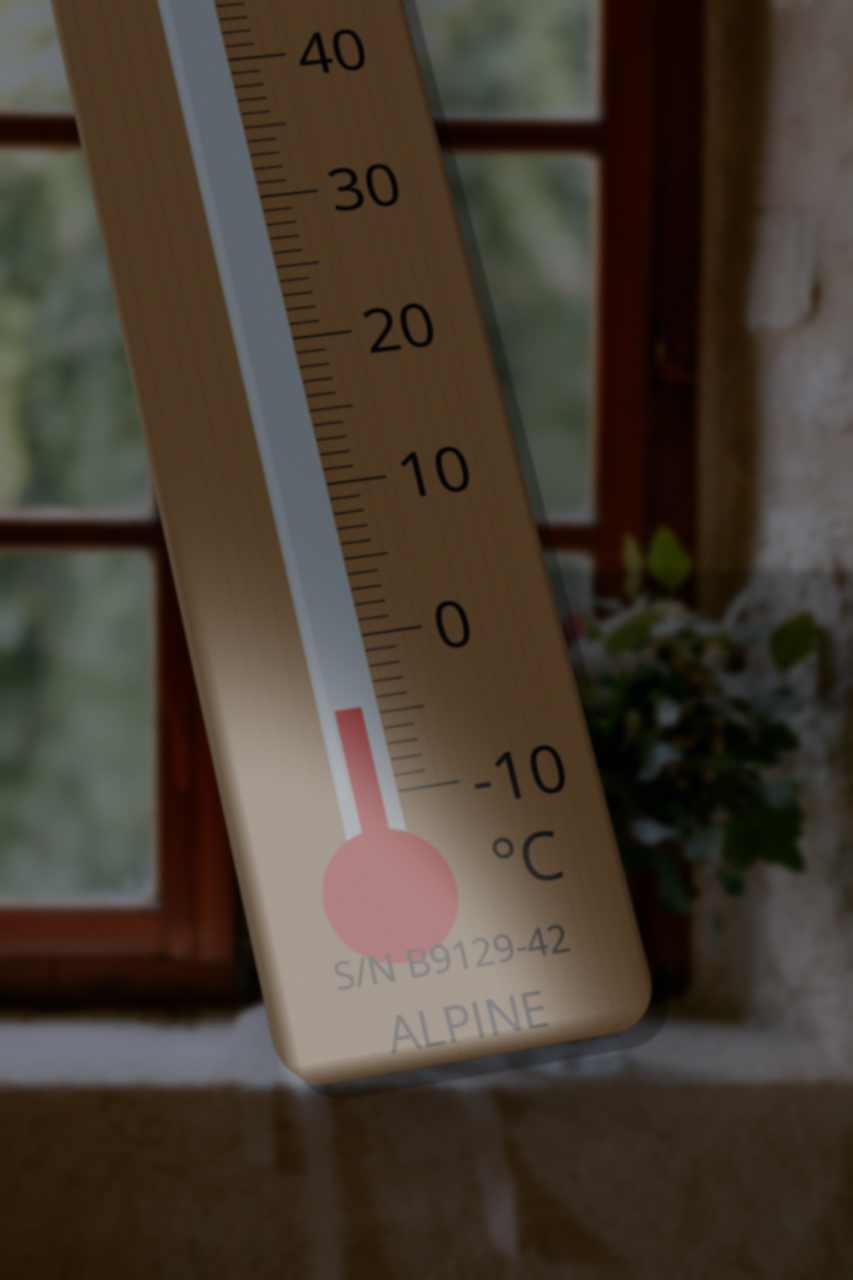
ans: {"value": -4.5, "unit": "°C"}
